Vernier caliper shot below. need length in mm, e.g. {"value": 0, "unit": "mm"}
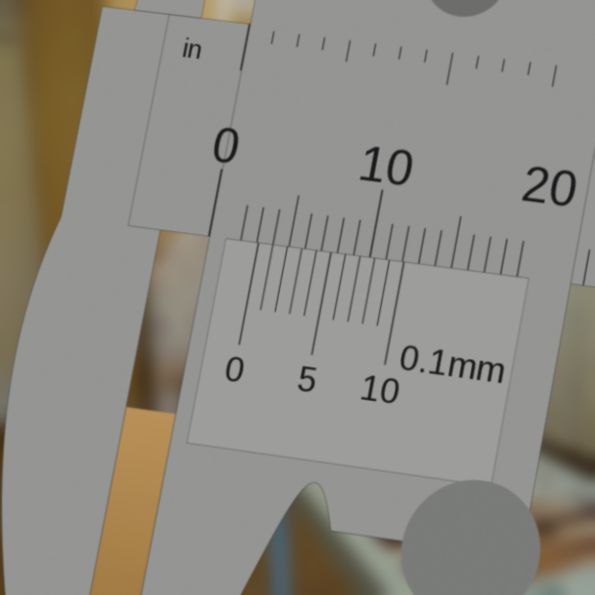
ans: {"value": 3.1, "unit": "mm"}
